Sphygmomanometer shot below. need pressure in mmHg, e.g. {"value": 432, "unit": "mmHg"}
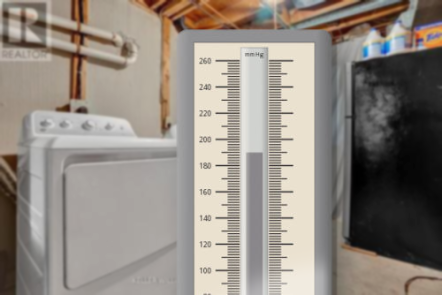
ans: {"value": 190, "unit": "mmHg"}
